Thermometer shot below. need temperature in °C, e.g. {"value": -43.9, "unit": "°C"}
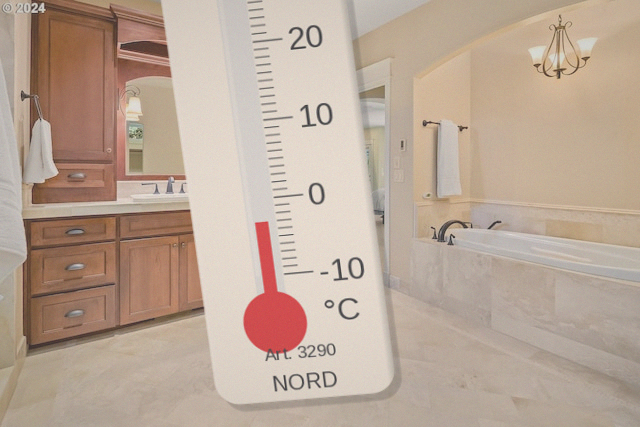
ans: {"value": -3, "unit": "°C"}
